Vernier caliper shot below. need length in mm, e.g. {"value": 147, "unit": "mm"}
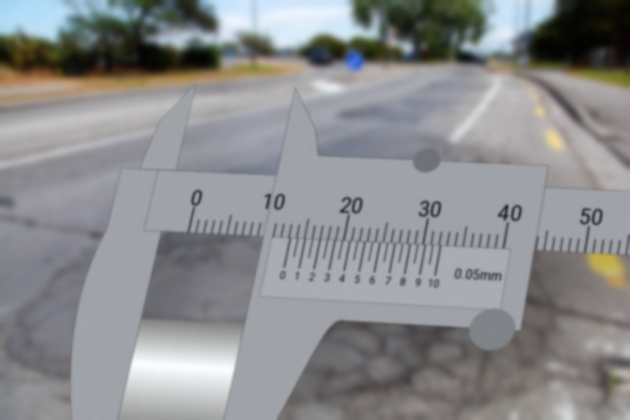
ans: {"value": 13.2, "unit": "mm"}
